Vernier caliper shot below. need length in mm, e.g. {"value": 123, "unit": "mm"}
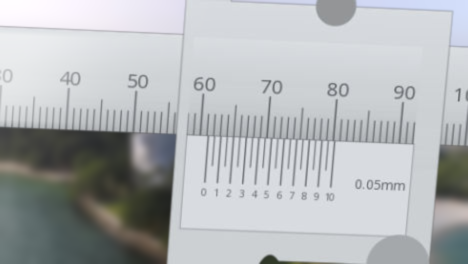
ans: {"value": 61.2, "unit": "mm"}
